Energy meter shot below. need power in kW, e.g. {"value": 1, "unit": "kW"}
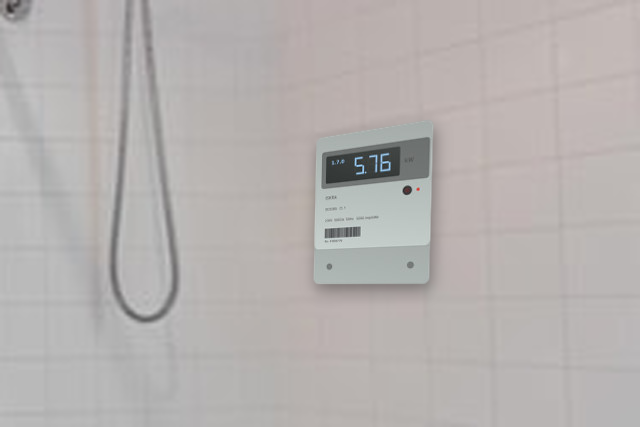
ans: {"value": 5.76, "unit": "kW"}
